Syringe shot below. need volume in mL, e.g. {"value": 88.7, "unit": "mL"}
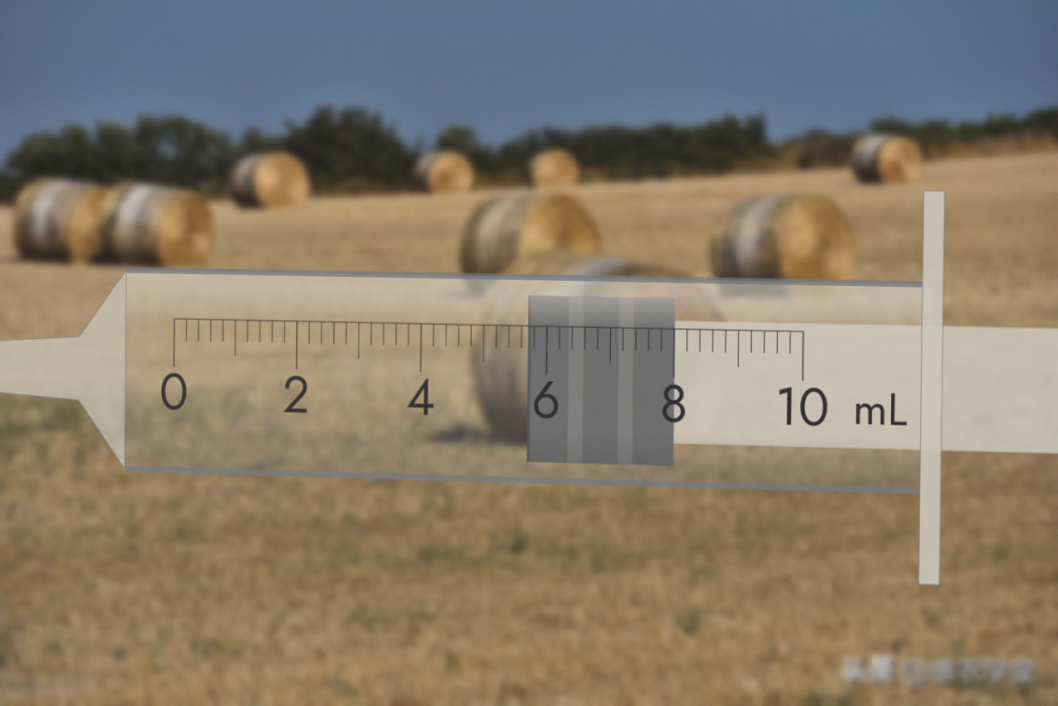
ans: {"value": 5.7, "unit": "mL"}
